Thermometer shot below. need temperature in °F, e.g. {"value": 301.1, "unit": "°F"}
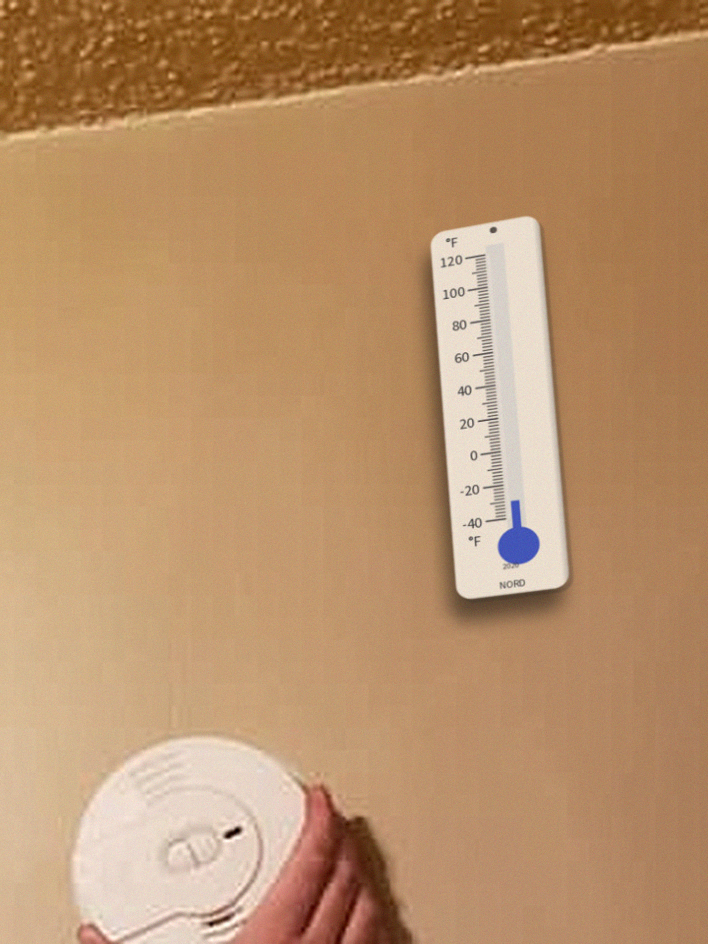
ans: {"value": -30, "unit": "°F"}
